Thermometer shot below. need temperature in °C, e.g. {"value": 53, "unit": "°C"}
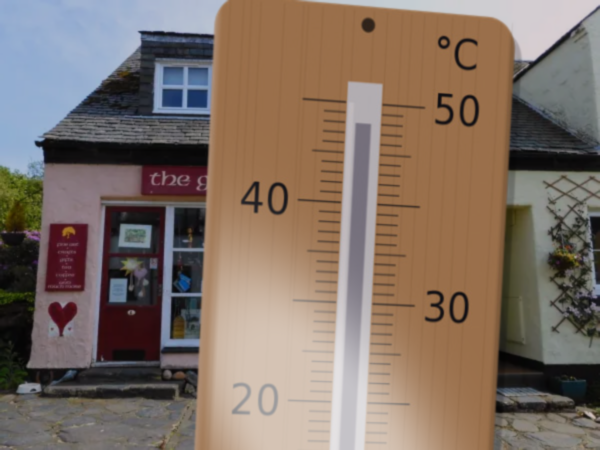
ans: {"value": 48, "unit": "°C"}
